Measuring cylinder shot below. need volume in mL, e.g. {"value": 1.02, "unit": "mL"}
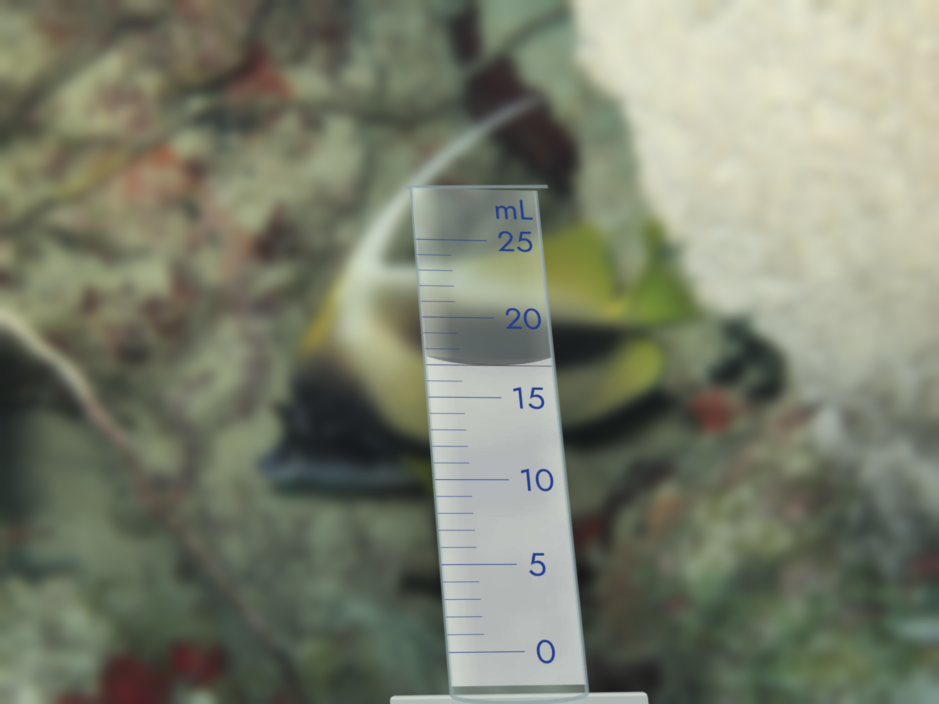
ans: {"value": 17, "unit": "mL"}
